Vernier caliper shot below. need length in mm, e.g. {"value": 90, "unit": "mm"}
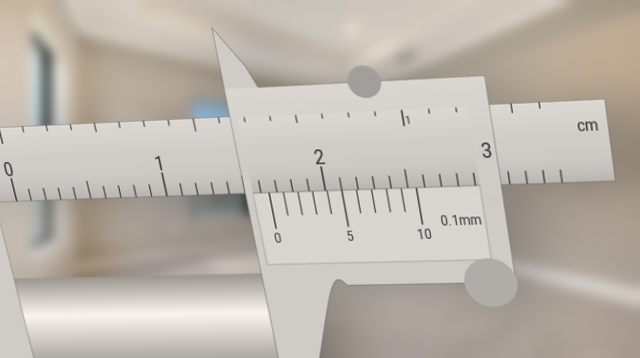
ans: {"value": 16.5, "unit": "mm"}
